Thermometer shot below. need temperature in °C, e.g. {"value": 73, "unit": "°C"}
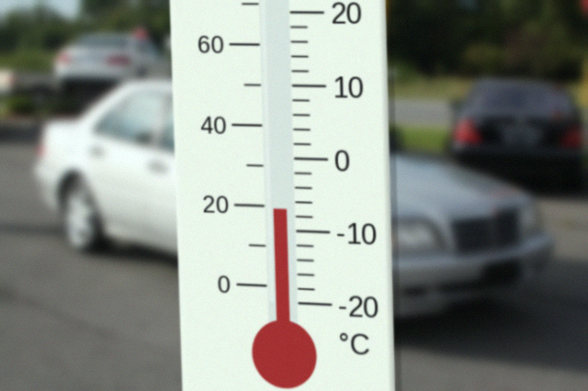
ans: {"value": -7, "unit": "°C"}
